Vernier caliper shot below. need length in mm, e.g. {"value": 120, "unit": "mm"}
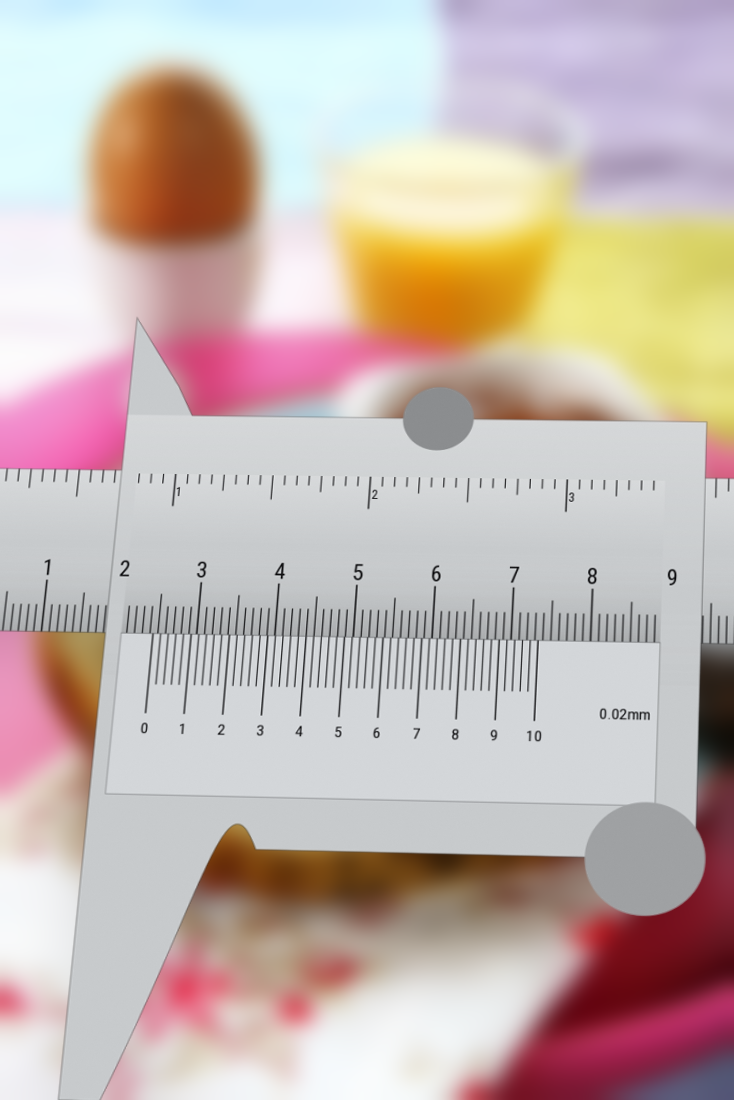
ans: {"value": 24.4, "unit": "mm"}
